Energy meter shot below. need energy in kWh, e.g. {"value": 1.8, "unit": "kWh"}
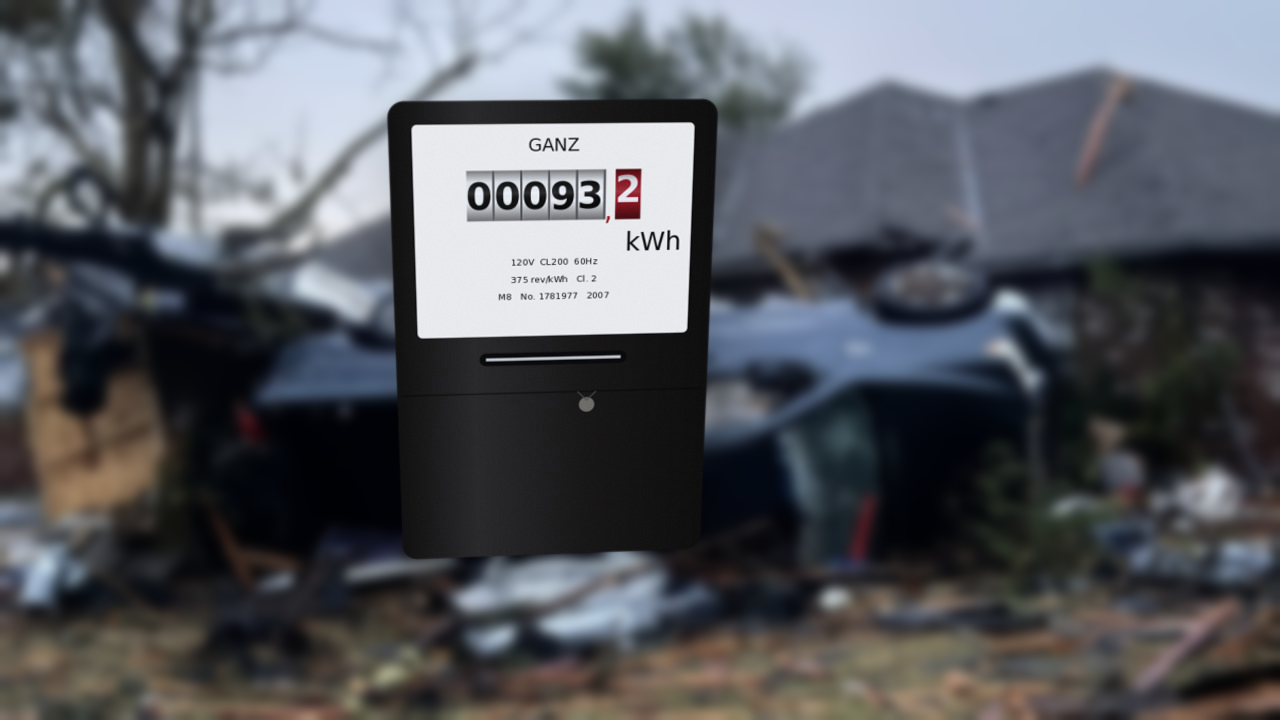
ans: {"value": 93.2, "unit": "kWh"}
